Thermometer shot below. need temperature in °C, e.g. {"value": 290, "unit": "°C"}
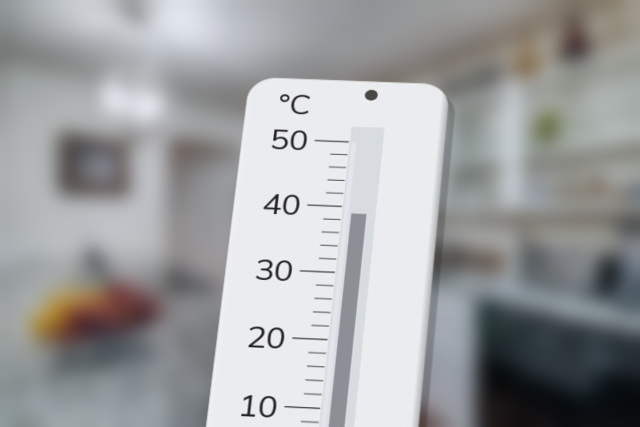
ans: {"value": 39, "unit": "°C"}
